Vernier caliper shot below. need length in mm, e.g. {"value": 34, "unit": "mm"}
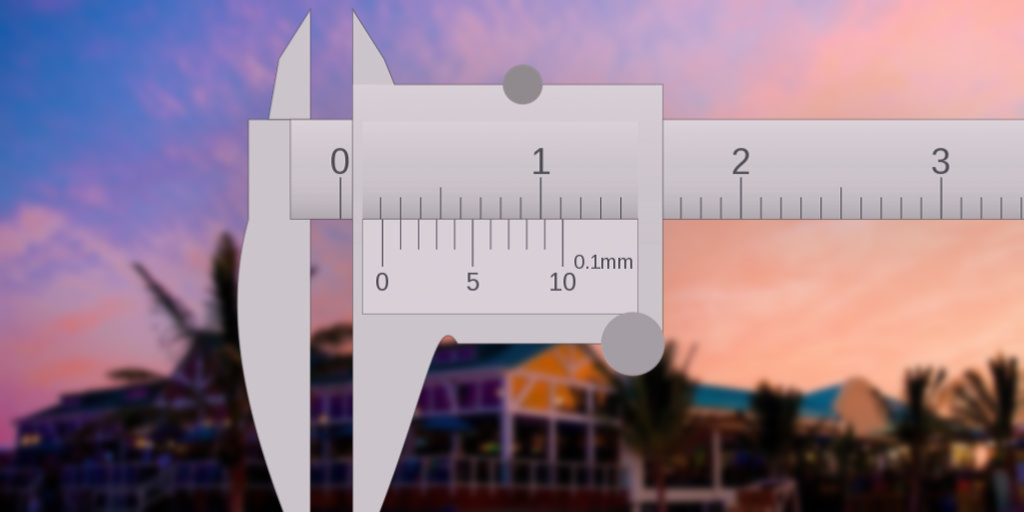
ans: {"value": 2.1, "unit": "mm"}
